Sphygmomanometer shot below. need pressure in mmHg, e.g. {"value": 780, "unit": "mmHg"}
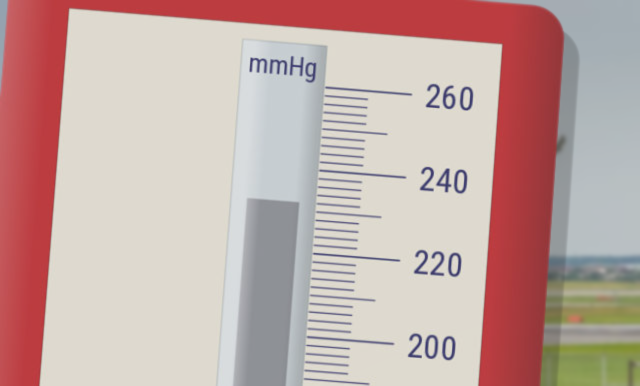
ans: {"value": 232, "unit": "mmHg"}
